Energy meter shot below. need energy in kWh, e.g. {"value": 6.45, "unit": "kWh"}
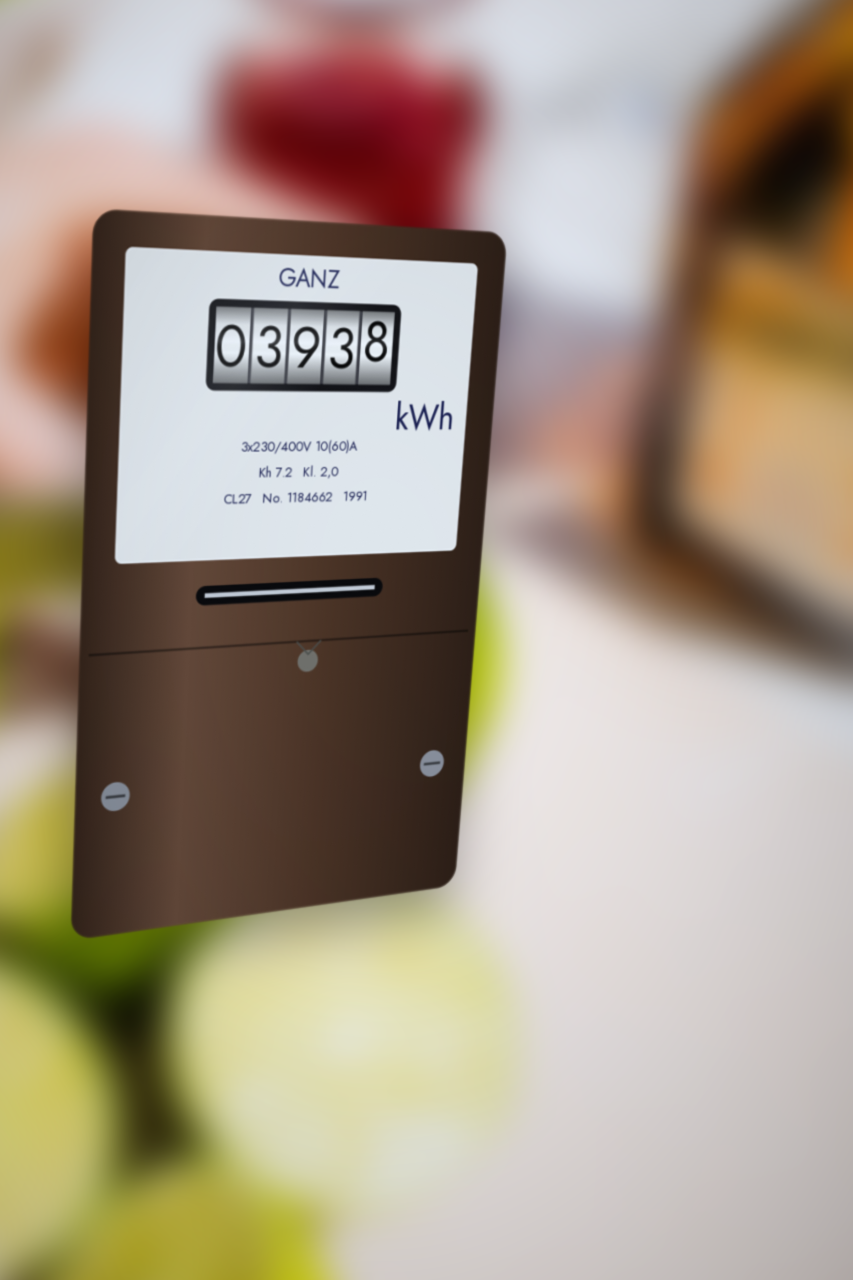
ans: {"value": 3938, "unit": "kWh"}
